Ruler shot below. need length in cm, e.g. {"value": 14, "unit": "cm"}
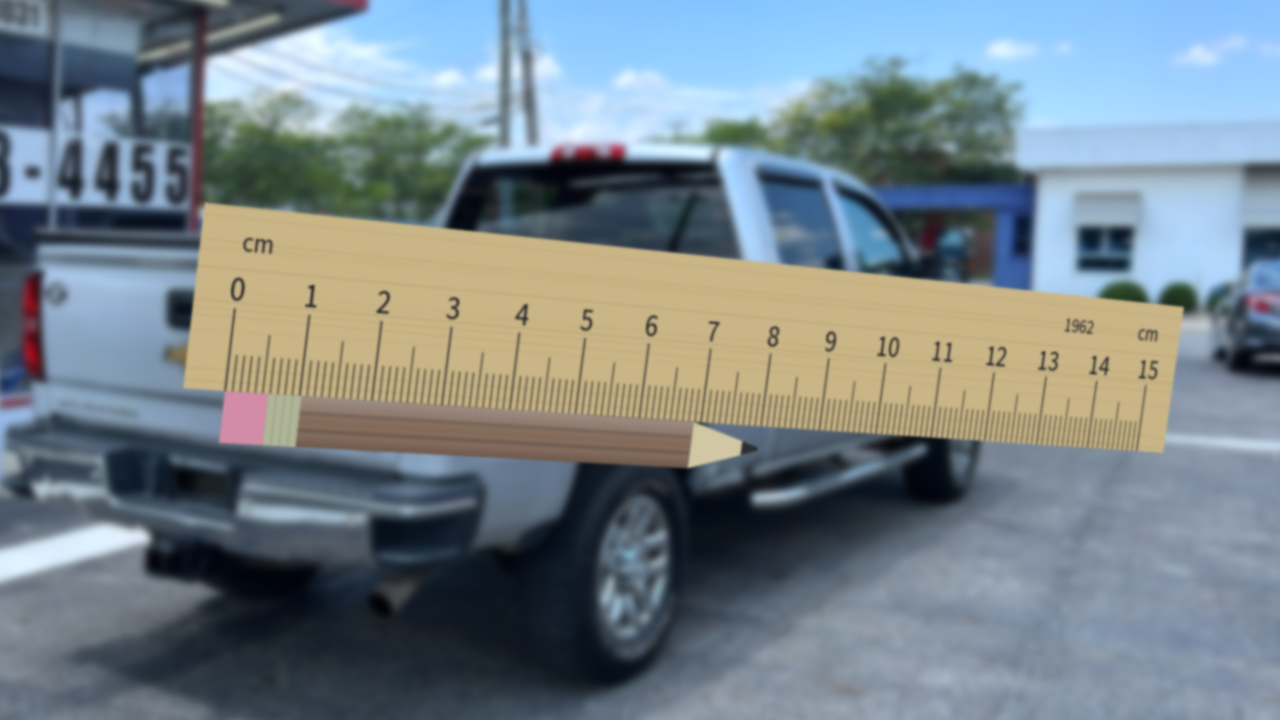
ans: {"value": 8, "unit": "cm"}
